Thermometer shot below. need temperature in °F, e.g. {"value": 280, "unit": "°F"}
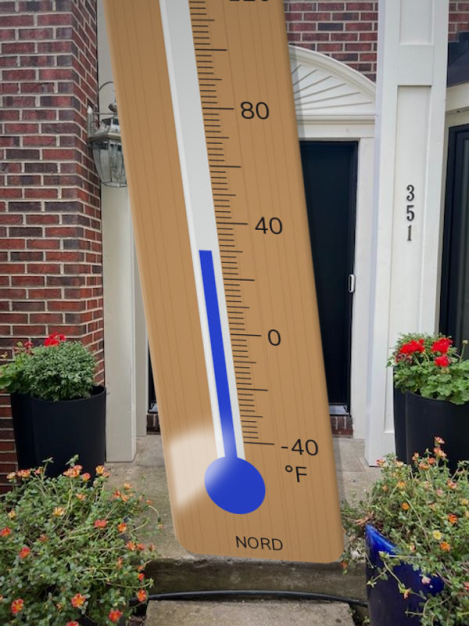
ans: {"value": 30, "unit": "°F"}
